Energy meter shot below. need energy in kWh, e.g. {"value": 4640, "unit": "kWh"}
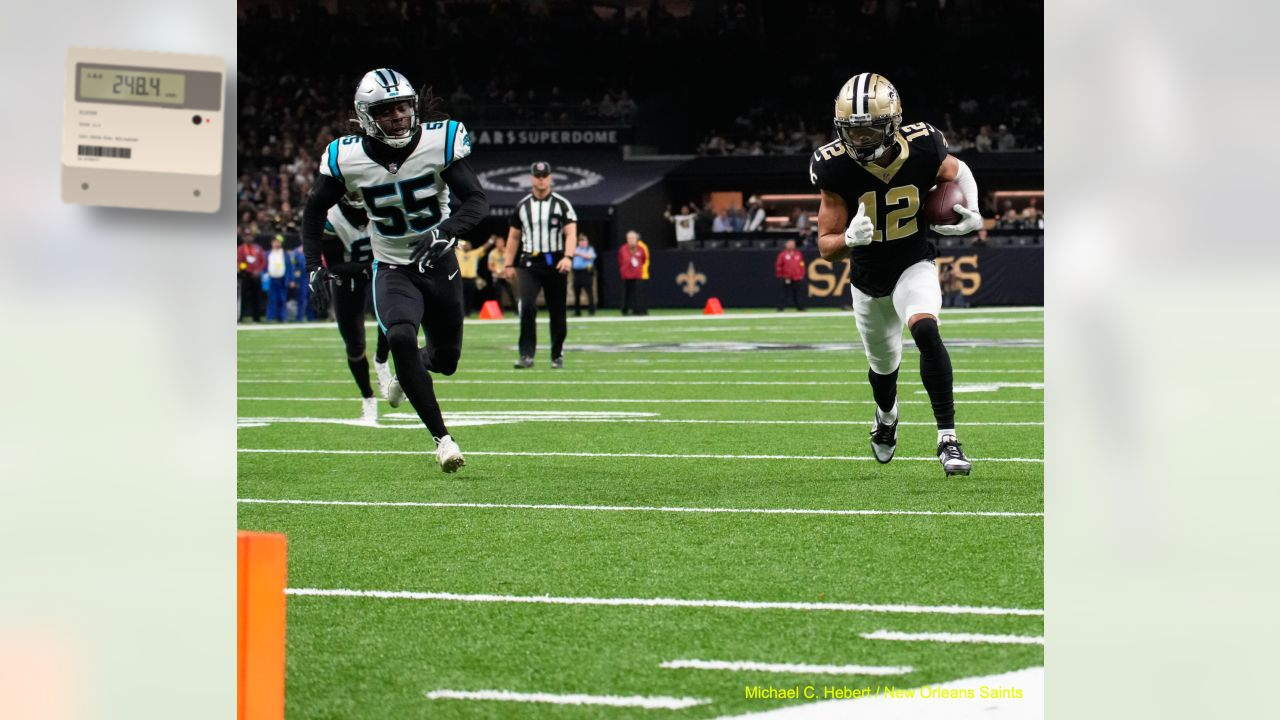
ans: {"value": 248.4, "unit": "kWh"}
